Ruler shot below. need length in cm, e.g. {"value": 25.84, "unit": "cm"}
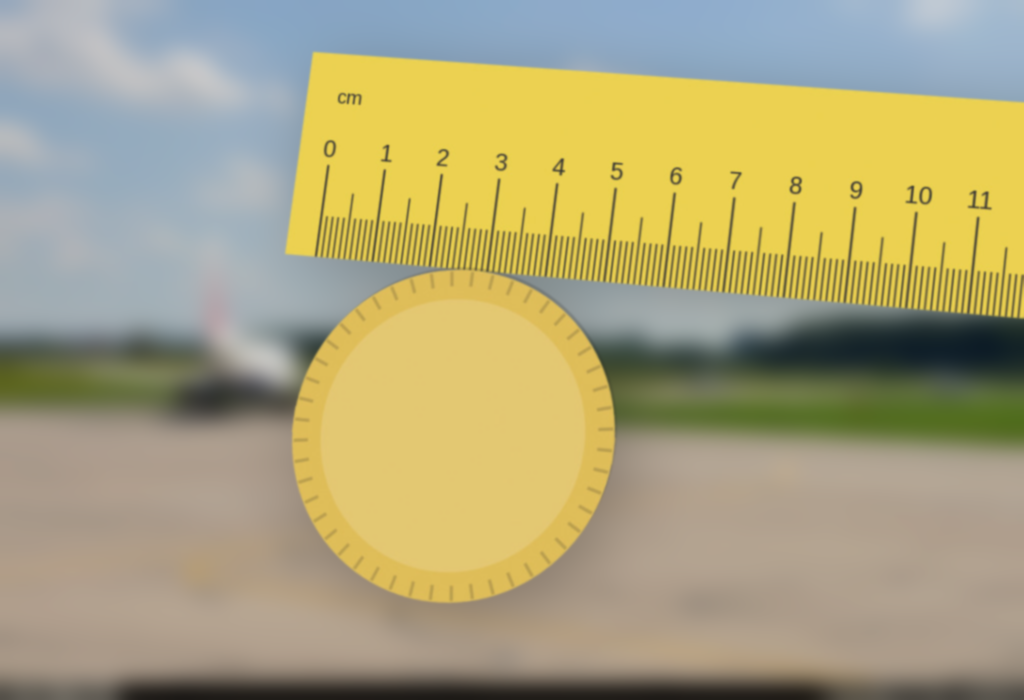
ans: {"value": 5.5, "unit": "cm"}
